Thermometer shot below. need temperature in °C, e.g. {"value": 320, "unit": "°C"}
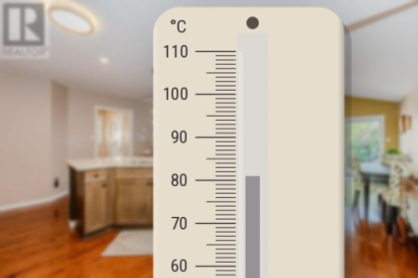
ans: {"value": 81, "unit": "°C"}
